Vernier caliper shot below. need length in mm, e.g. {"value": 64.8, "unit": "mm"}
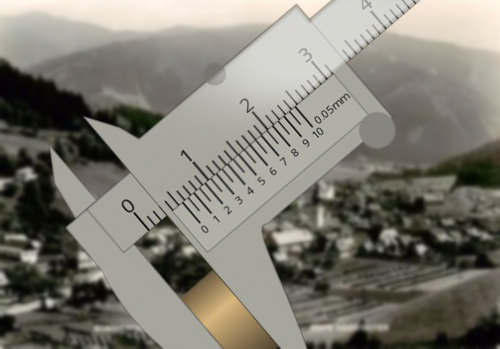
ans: {"value": 5.6, "unit": "mm"}
